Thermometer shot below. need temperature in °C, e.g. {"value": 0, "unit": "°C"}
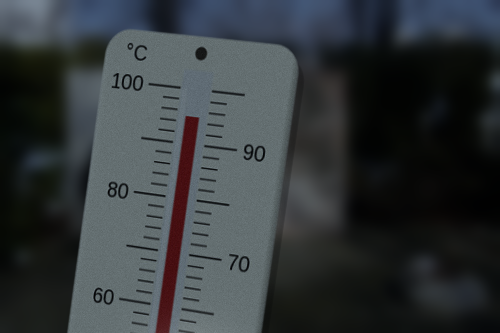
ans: {"value": 95, "unit": "°C"}
